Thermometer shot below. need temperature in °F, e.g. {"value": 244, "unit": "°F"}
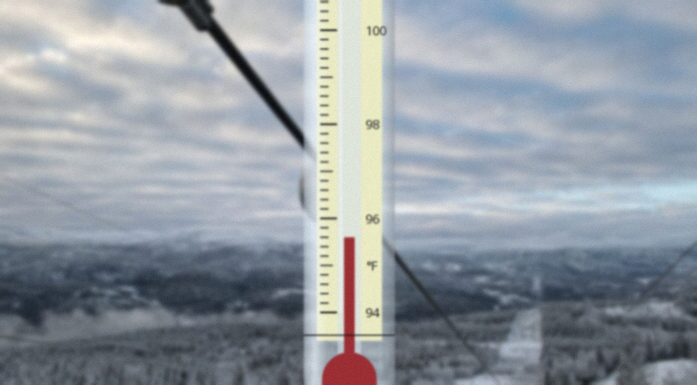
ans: {"value": 95.6, "unit": "°F"}
